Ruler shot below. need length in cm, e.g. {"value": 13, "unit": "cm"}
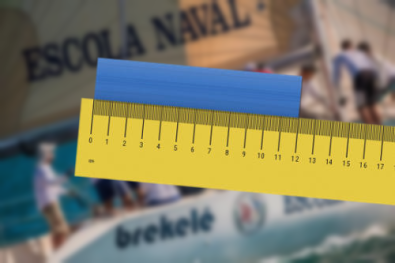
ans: {"value": 12, "unit": "cm"}
